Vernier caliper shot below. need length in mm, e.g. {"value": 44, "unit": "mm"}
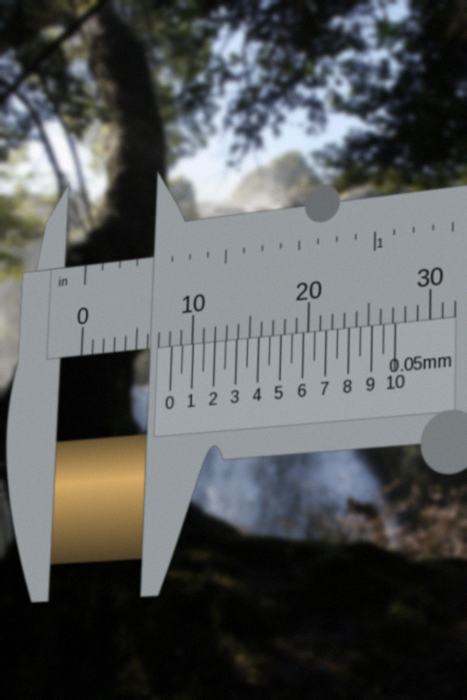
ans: {"value": 8.2, "unit": "mm"}
